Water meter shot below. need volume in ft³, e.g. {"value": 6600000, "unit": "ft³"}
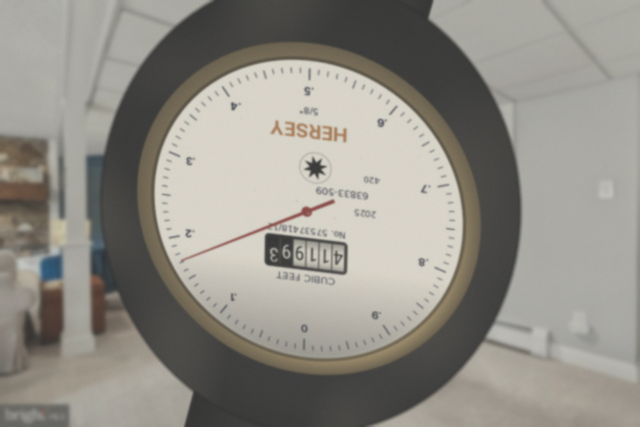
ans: {"value": 411993.17, "unit": "ft³"}
